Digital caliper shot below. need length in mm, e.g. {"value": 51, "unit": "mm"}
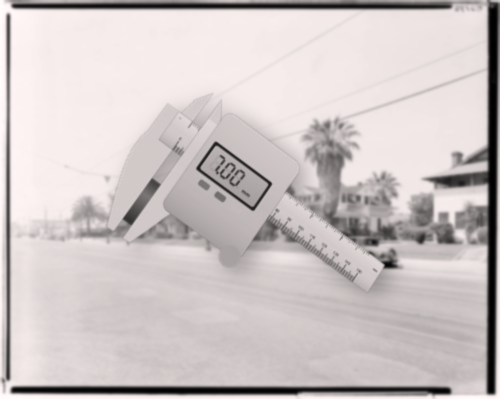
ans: {"value": 7.00, "unit": "mm"}
